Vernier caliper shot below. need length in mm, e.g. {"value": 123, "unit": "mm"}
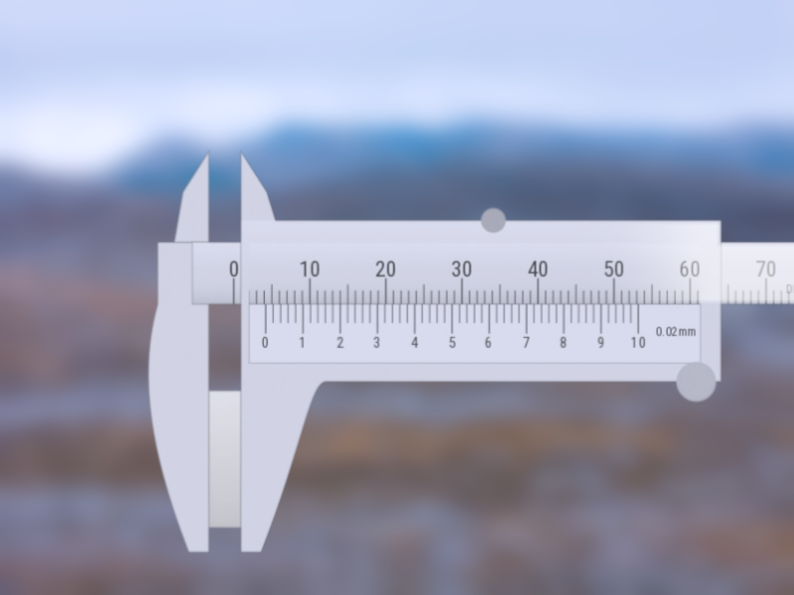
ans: {"value": 4.2, "unit": "mm"}
